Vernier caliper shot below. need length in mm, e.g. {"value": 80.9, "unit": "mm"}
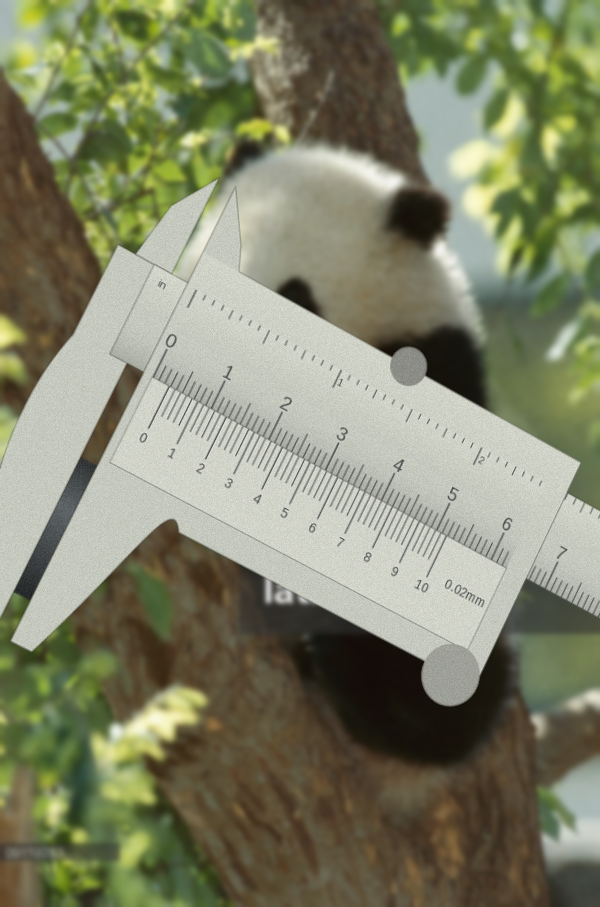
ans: {"value": 2.8, "unit": "mm"}
